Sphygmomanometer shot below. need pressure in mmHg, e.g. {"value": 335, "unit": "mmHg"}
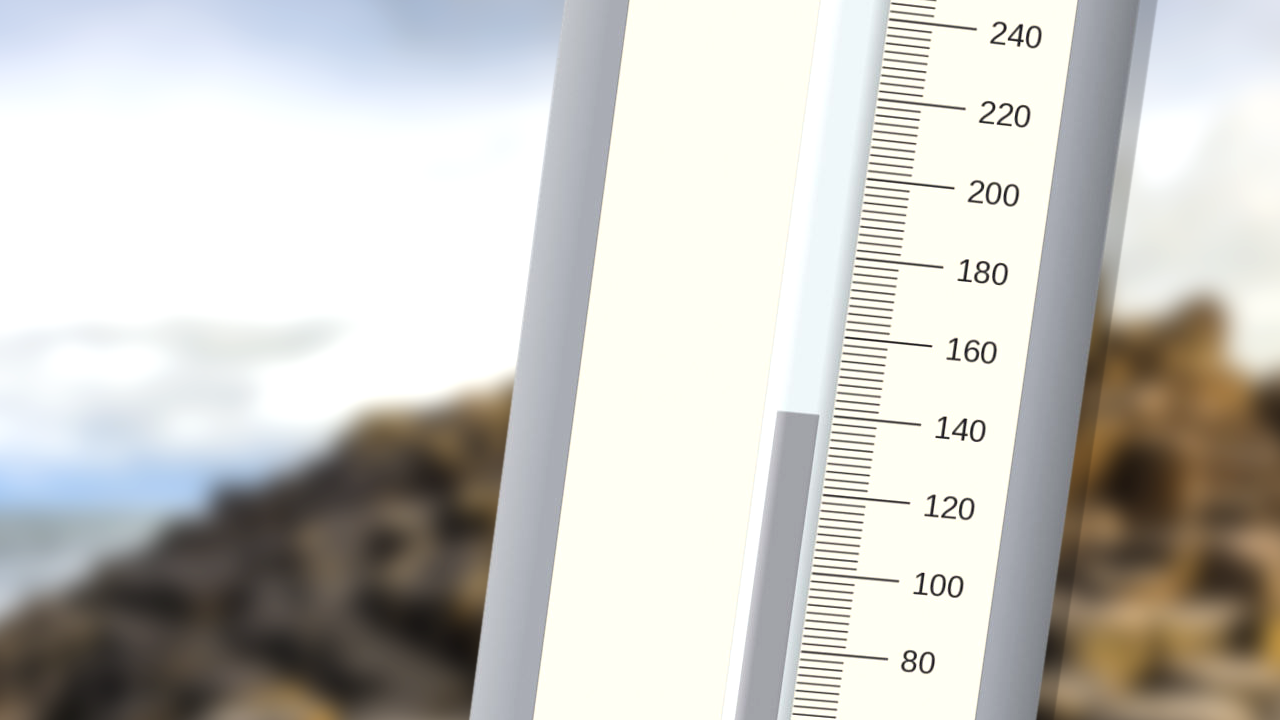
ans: {"value": 140, "unit": "mmHg"}
